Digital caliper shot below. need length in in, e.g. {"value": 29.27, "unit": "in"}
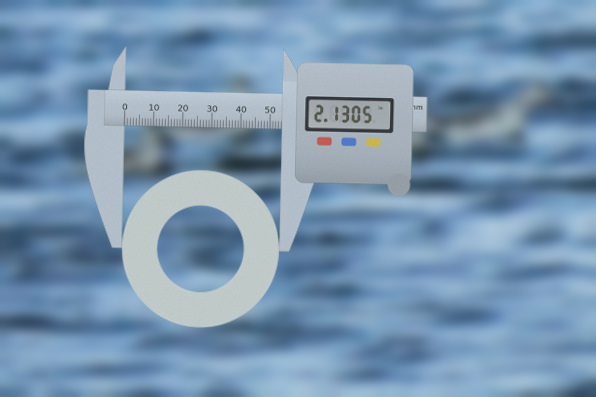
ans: {"value": 2.1305, "unit": "in"}
